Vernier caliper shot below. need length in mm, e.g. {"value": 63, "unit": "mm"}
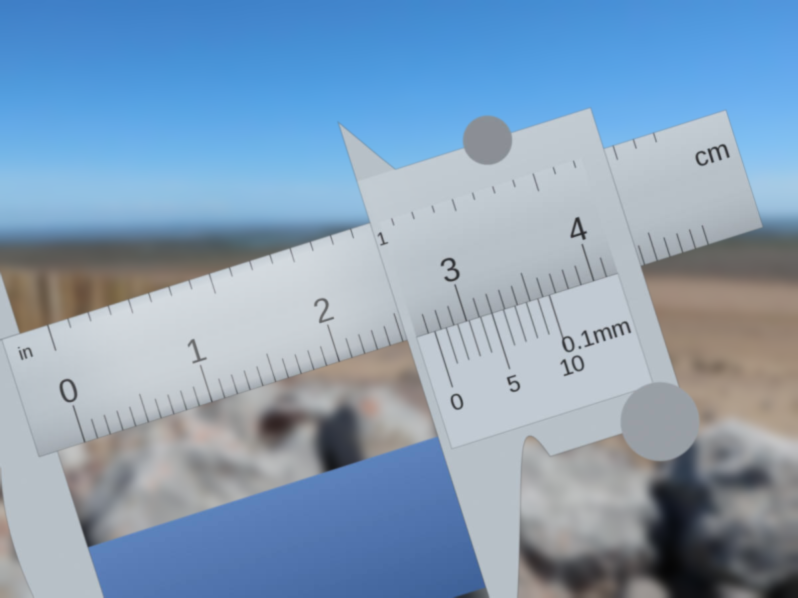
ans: {"value": 27.5, "unit": "mm"}
